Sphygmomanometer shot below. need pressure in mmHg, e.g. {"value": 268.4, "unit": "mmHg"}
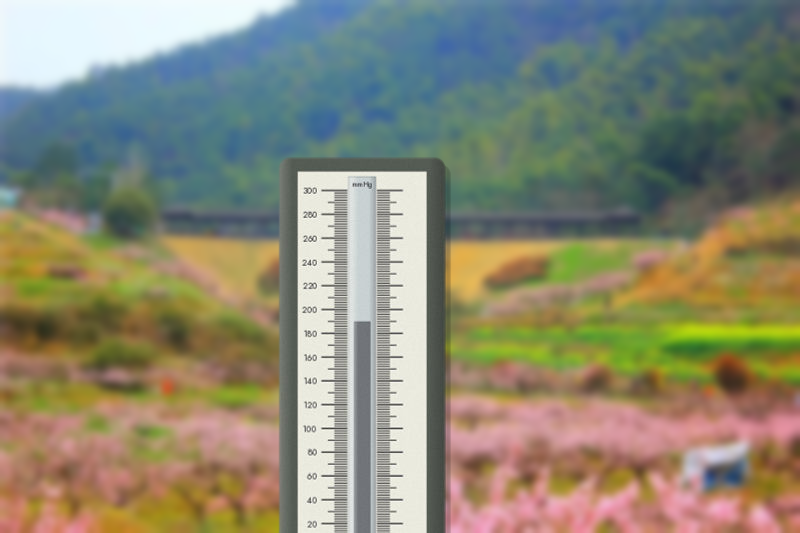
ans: {"value": 190, "unit": "mmHg"}
